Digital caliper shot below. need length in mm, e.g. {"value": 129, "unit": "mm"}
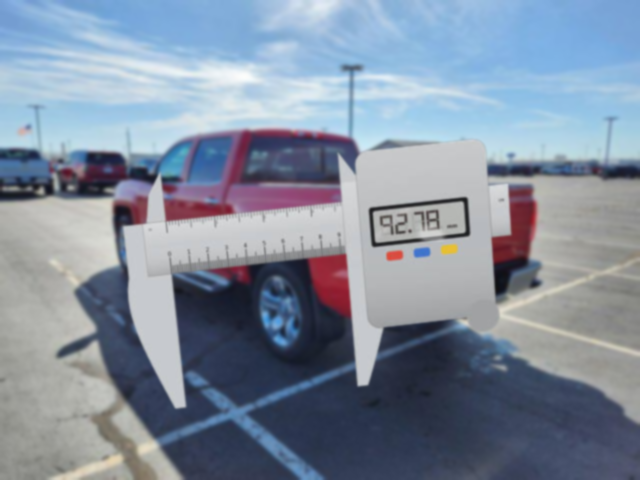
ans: {"value": 92.78, "unit": "mm"}
